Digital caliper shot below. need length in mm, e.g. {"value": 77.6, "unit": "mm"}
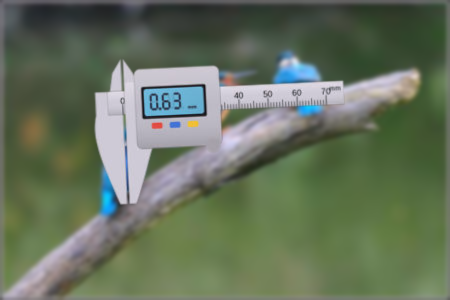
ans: {"value": 0.63, "unit": "mm"}
